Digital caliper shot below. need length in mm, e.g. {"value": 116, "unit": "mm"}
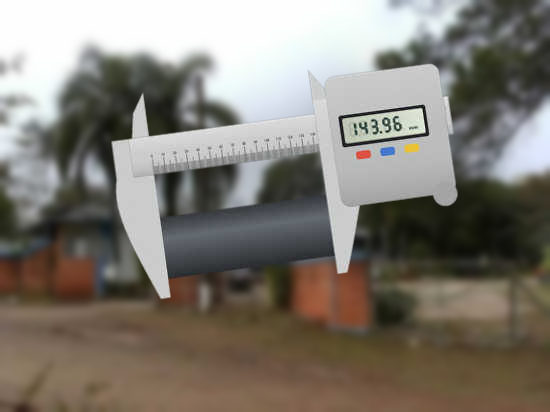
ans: {"value": 143.96, "unit": "mm"}
